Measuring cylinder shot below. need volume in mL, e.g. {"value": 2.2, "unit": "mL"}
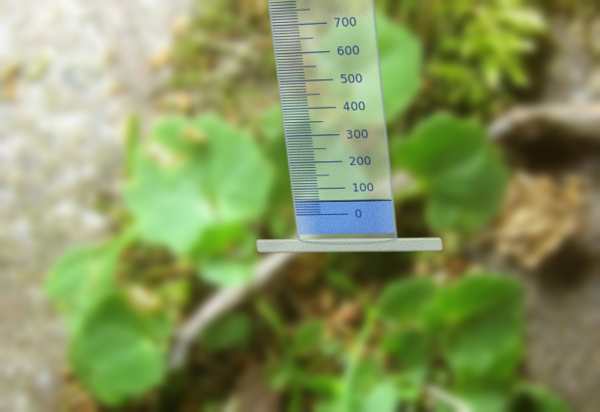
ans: {"value": 50, "unit": "mL"}
